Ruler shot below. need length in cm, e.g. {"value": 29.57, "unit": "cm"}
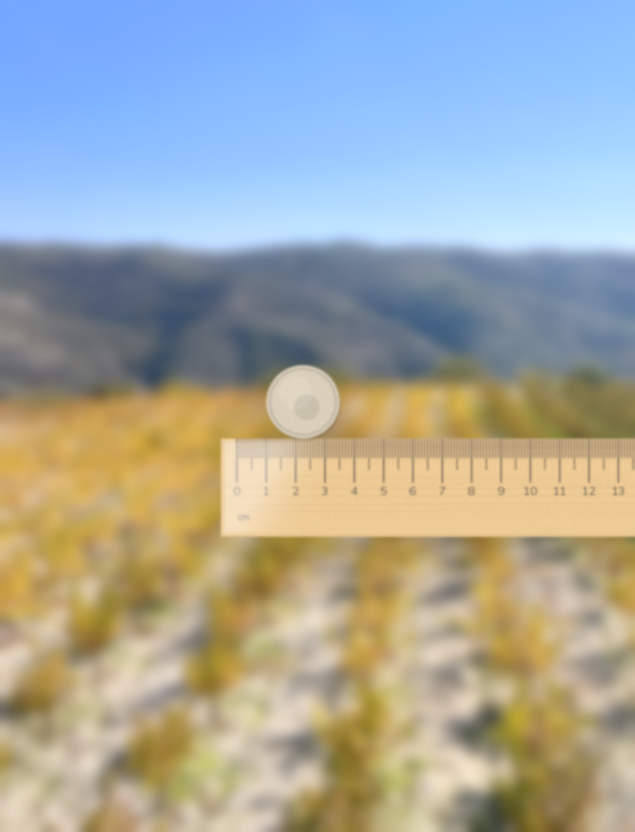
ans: {"value": 2.5, "unit": "cm"}
